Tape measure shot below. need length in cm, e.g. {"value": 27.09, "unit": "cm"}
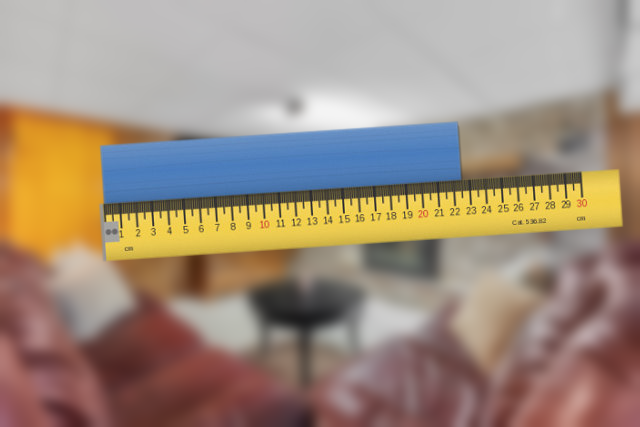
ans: {"value": 22.5, "unit": "cm"}
